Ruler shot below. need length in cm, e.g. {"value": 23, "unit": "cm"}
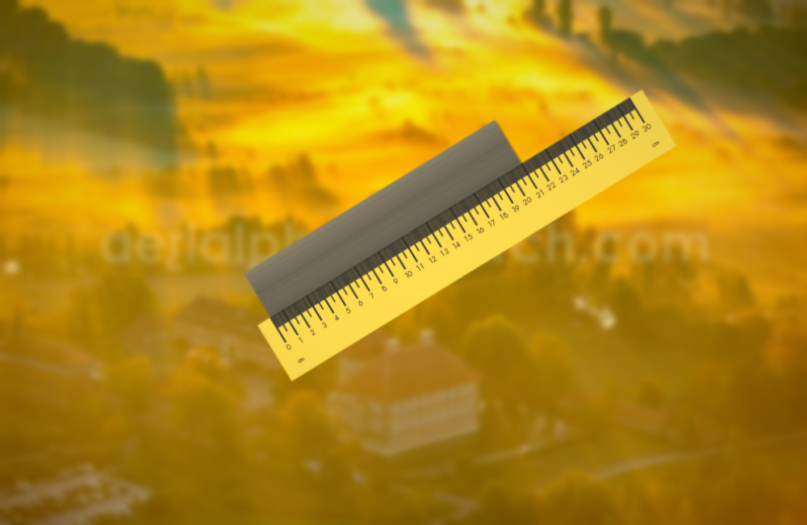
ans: {"value": 21, "unit": "cm"}
